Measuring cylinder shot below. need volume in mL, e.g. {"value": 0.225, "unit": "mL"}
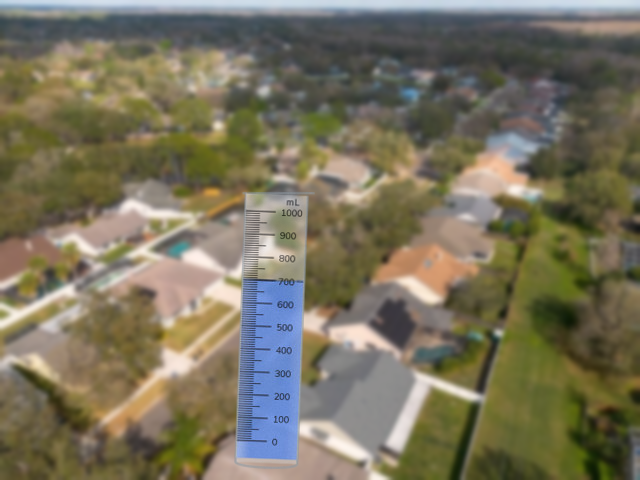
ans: {"value": 700, "unit": "mL"}
